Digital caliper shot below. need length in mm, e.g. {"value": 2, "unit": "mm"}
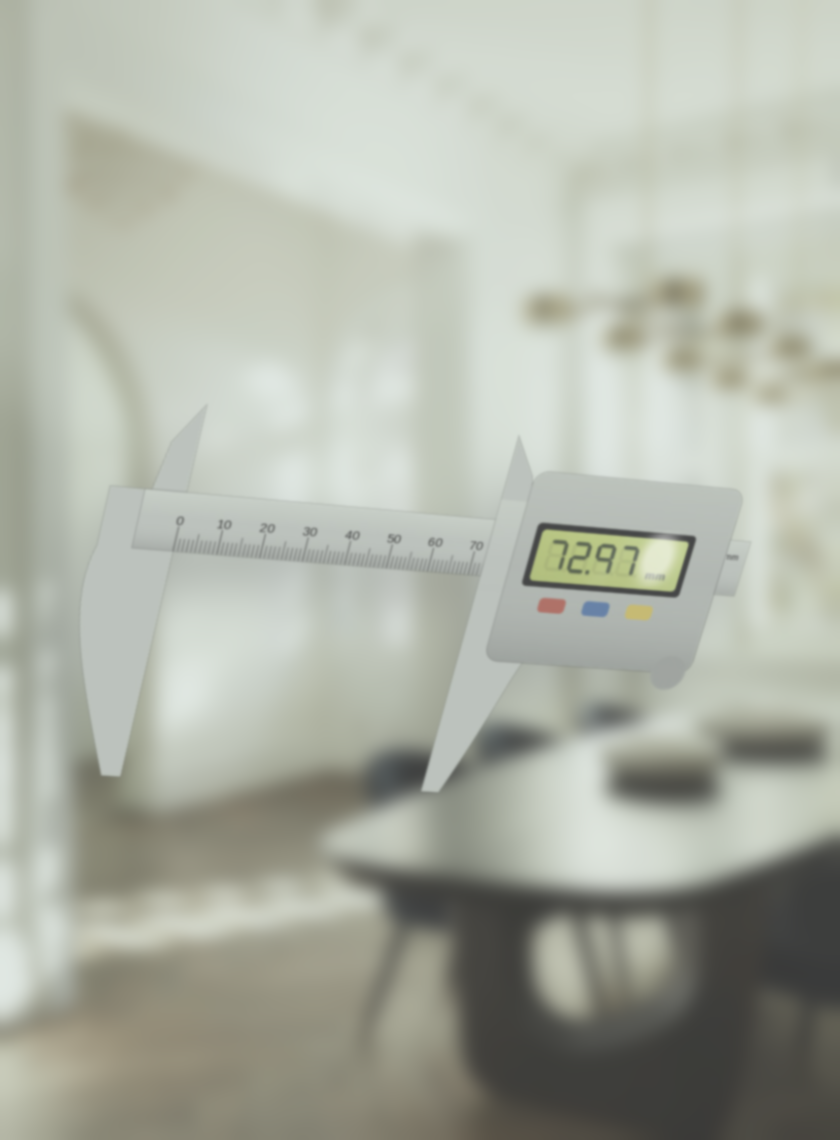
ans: {"value": 72.97, "unit": "mm"}
